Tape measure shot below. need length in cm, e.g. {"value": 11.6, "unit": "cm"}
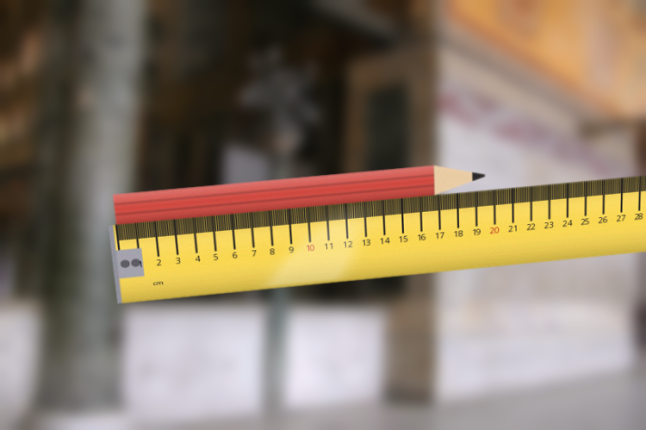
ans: {"value": 19.5, "unit": "cm"}
